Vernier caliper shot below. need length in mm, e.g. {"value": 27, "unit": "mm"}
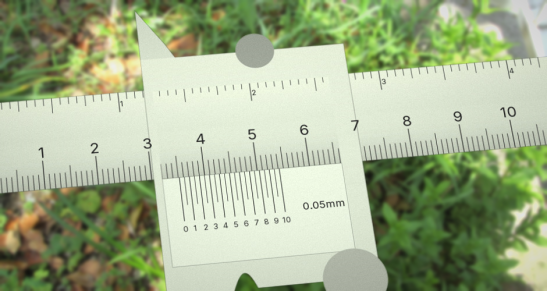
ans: {"value": 35.2, "unit": "mm"}
